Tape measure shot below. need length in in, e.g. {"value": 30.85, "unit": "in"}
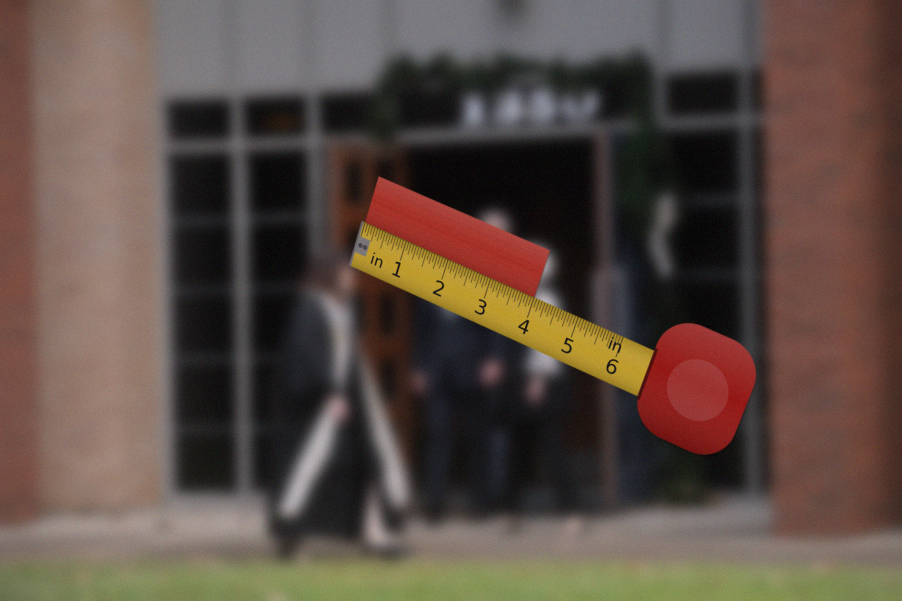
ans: {"value": 4, "unit": "in"}
